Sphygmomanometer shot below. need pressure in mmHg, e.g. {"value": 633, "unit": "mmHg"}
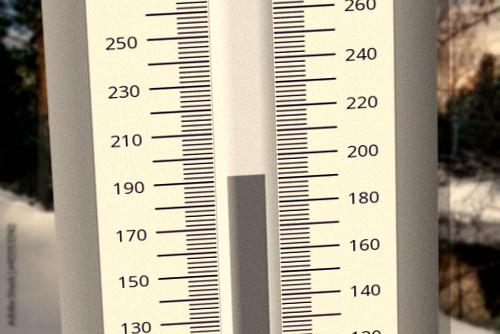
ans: {"value": 192, "unit": "mmHg"}
